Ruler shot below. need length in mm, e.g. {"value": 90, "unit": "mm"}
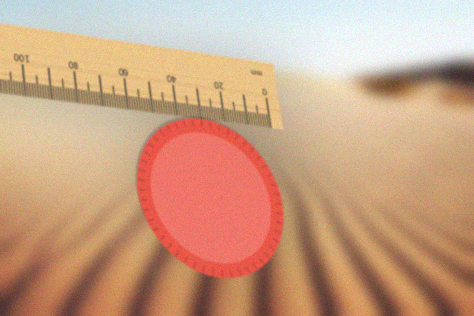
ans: {"value": 60, "unit": "mm"}
